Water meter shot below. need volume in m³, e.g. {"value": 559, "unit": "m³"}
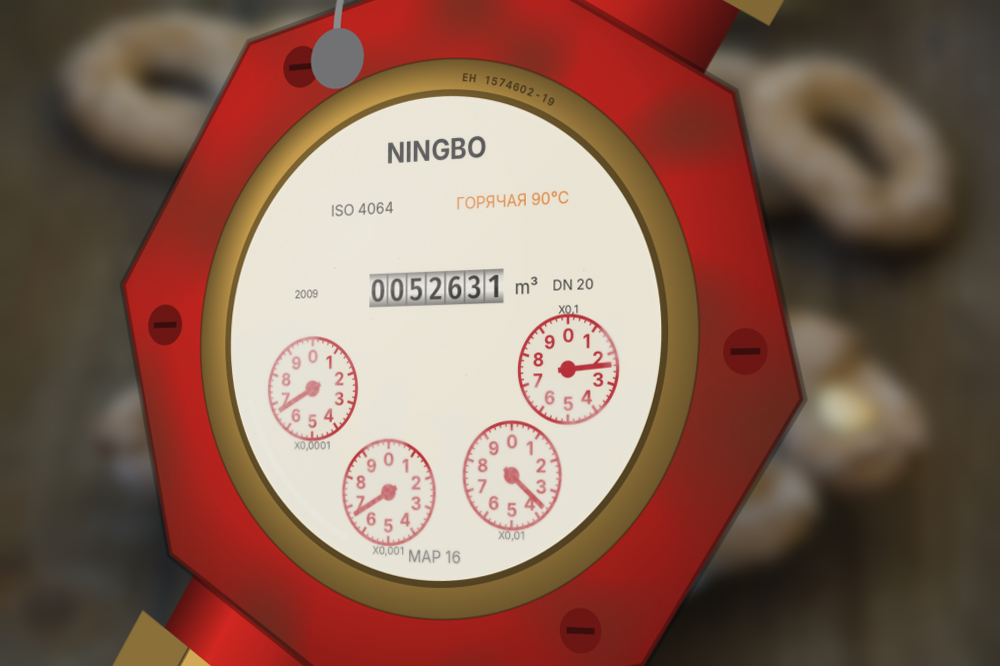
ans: {"value": 52631.2366, "unit": "m³"}
